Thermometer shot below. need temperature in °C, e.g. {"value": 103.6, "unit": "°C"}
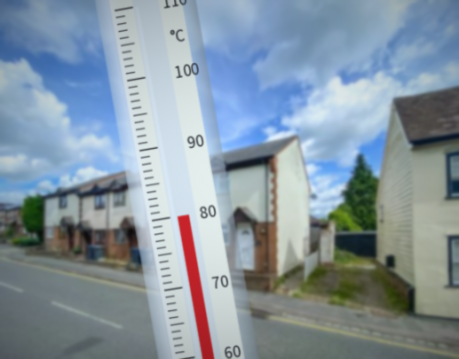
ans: {"value": 80, "unit": "°C"}
